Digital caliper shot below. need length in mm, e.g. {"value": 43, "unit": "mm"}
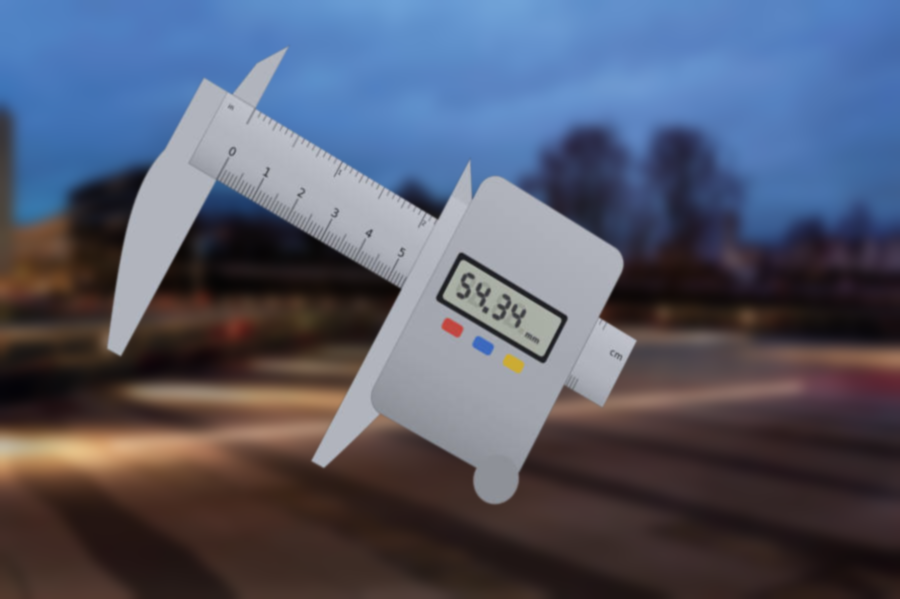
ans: {"value": 54.34, "unit": "mm"}
